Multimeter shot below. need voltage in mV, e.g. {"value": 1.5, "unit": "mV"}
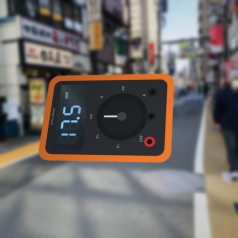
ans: {"value": 17.5, "unit": "mV"}
